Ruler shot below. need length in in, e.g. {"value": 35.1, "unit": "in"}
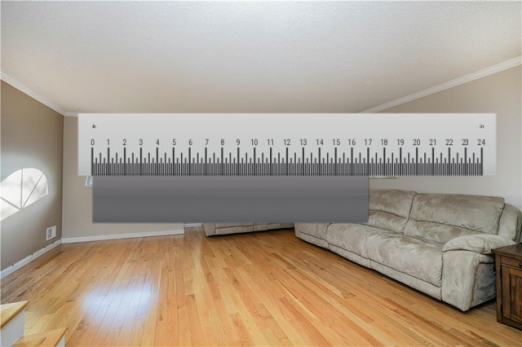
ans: {"value": 17, "unit": "in"}
